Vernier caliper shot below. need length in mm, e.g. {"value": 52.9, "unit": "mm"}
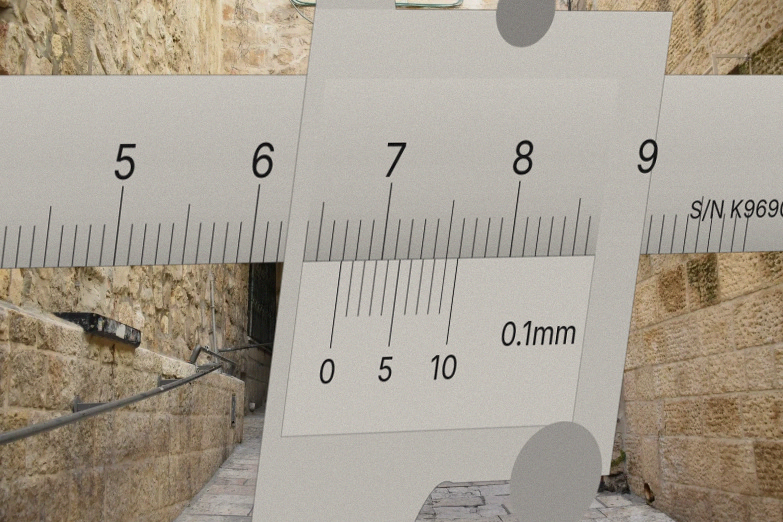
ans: {"value": 66.9, "unit": "mm"}
